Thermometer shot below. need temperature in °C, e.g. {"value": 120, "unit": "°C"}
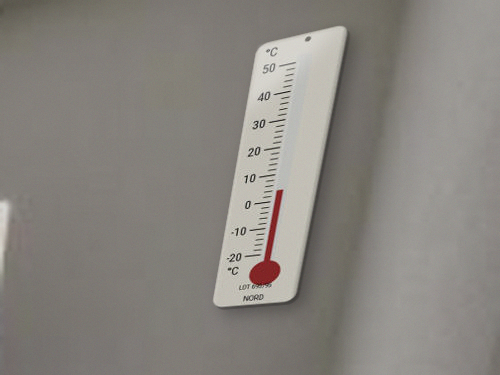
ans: {"value": 4, "unit": "°C"}
